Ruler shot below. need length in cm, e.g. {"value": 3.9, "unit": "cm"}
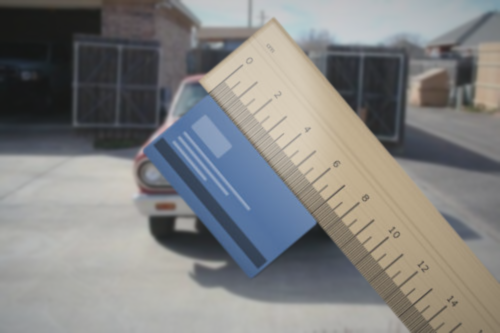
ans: {"value": 7.5, "unit": "cm"}
